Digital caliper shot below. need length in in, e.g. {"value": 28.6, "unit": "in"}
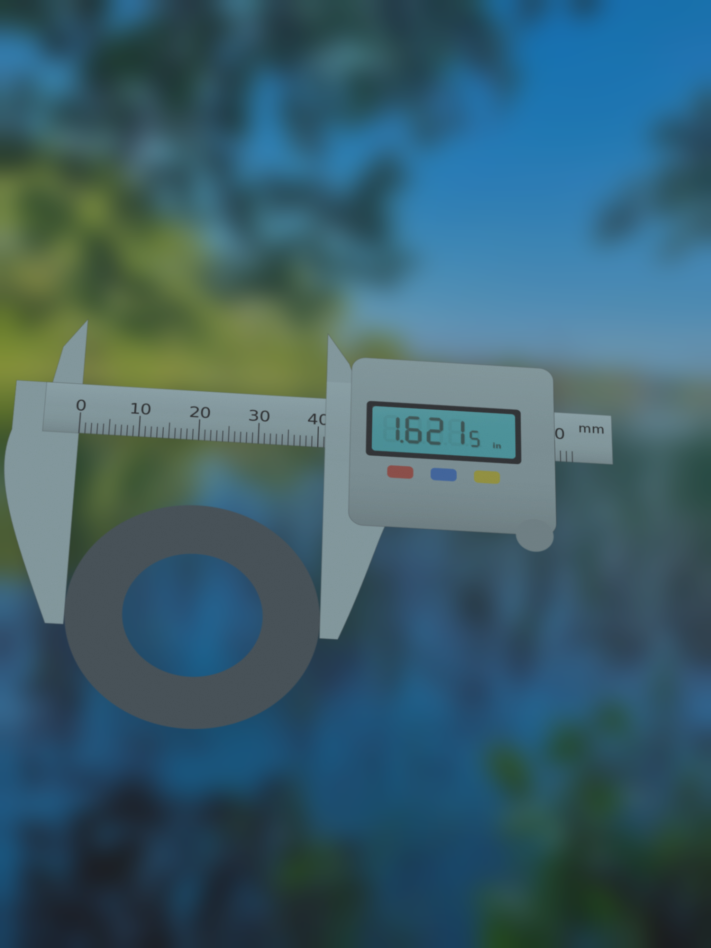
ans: {"value": 1.6215, "unit": "in"}
